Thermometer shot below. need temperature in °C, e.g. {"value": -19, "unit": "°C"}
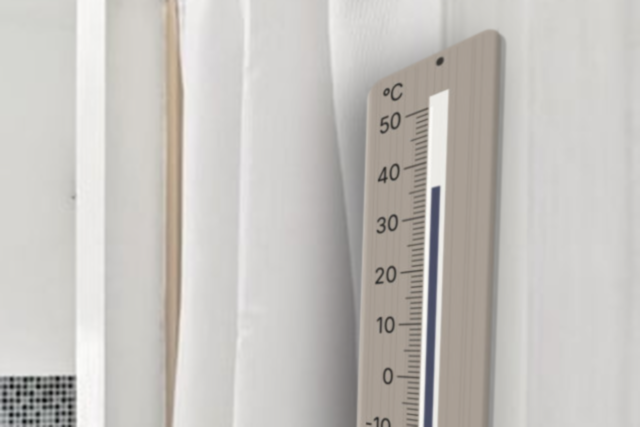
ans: {"value": 35, "unit": "°C"}
